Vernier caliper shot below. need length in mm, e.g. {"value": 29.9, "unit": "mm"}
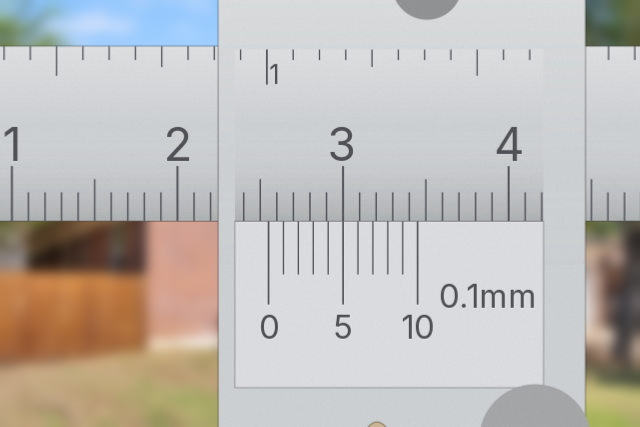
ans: {"value": 25.5, "unit": "mm"}
